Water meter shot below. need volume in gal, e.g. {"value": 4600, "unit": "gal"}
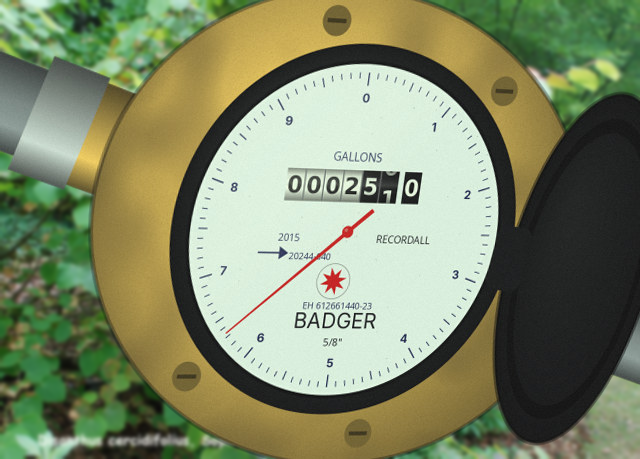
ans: {"value": 2506.3, "unit": "gal"}
